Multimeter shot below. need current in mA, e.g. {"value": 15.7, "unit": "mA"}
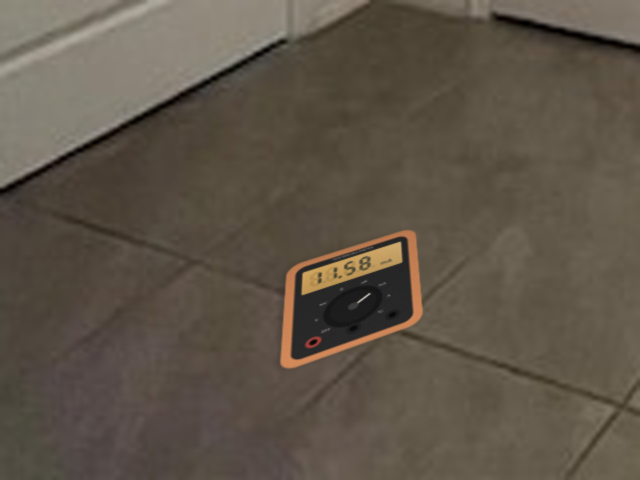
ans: {"value": 11.58, "unit": "mA"}
